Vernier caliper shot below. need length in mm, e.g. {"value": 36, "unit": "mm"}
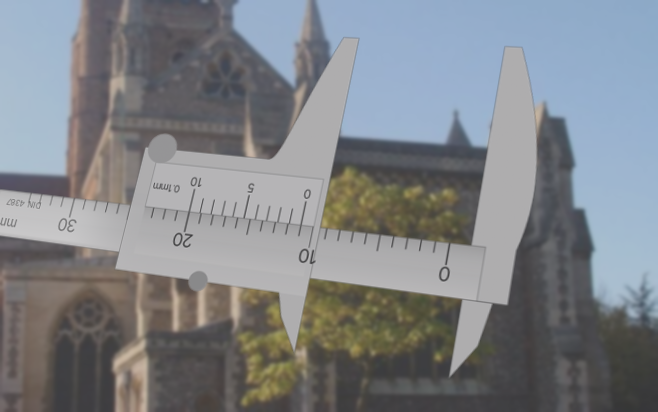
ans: {"value": 11.0, "unit": "mm"}
